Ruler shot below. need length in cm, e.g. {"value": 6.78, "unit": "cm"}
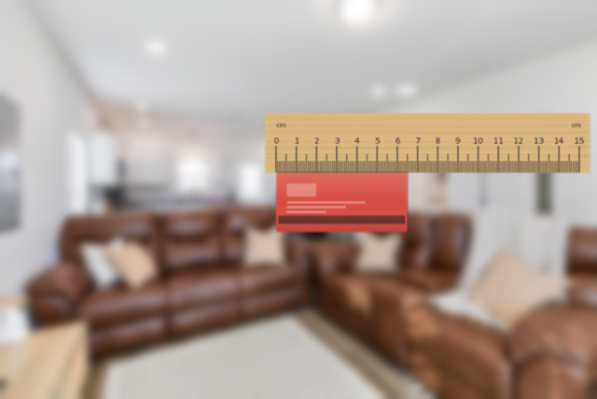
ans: {"value": 6.5, "unit": "cm"}
